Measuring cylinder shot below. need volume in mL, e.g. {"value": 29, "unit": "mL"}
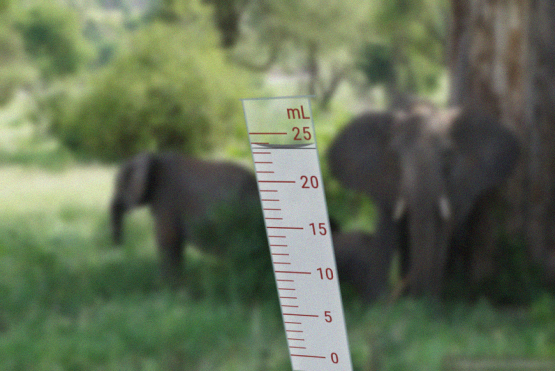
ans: {"value": 23.5, "unit": "mL"}
